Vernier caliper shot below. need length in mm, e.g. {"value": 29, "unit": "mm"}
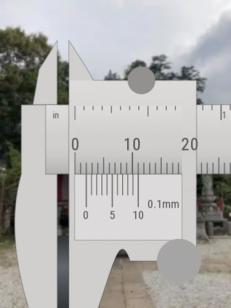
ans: {"value": 2.0, "unit": "mm"}
